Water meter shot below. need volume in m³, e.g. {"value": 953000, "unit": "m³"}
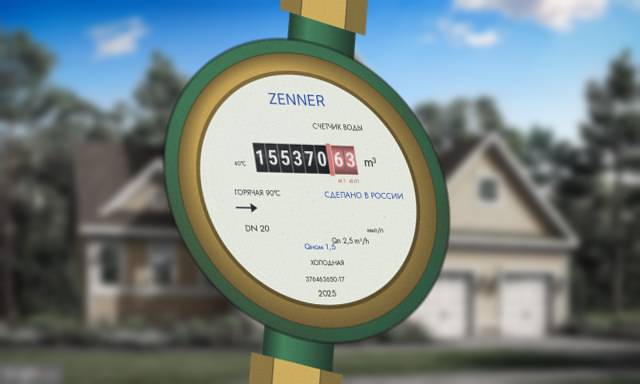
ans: {"value": 155370.63, "unit": "m³"}
